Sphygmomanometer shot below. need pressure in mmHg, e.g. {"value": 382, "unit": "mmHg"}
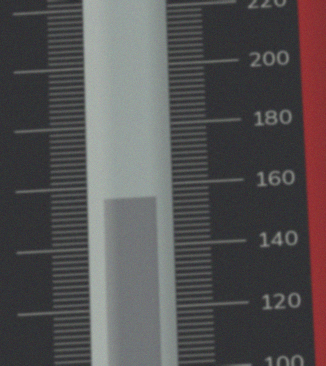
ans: {"value": 156, "unit": "mmHg"}
